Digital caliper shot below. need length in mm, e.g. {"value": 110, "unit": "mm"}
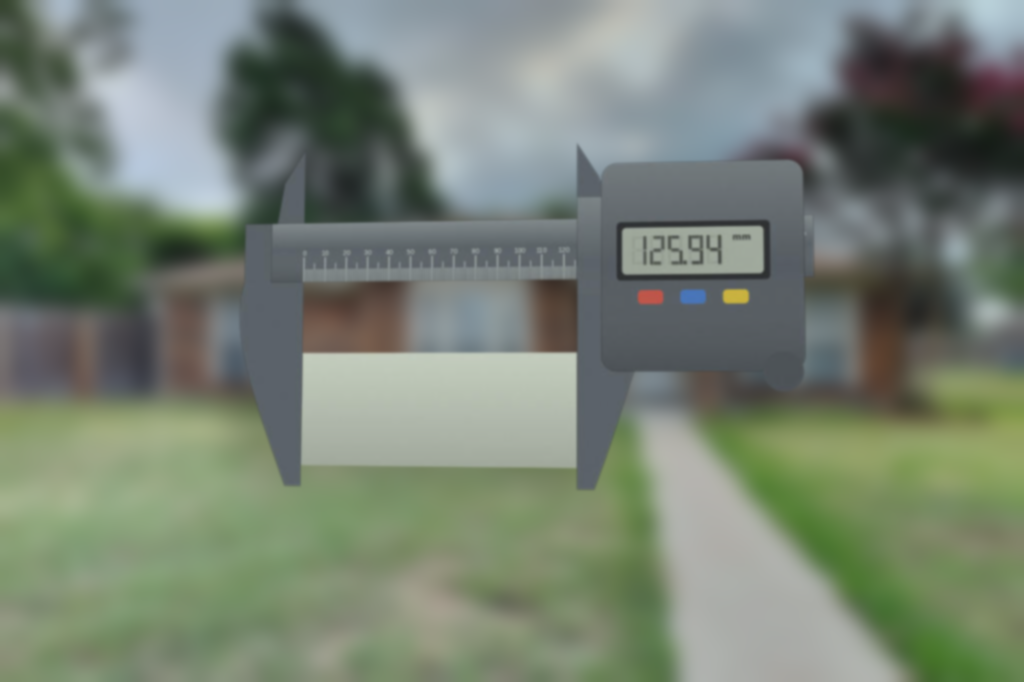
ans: {"value": 125.94, "unit": "mm"}
